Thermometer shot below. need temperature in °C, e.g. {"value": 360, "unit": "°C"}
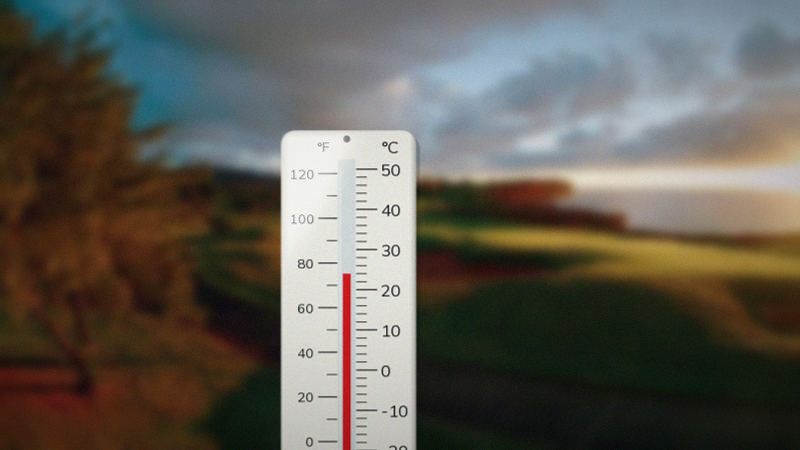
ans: {"value": 24, "unit": "°C"}
